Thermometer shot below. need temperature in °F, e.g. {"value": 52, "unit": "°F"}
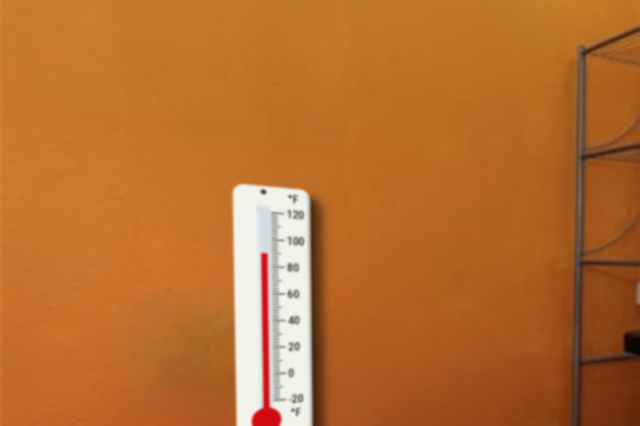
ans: {"value": 90, "unit": "°F"}
